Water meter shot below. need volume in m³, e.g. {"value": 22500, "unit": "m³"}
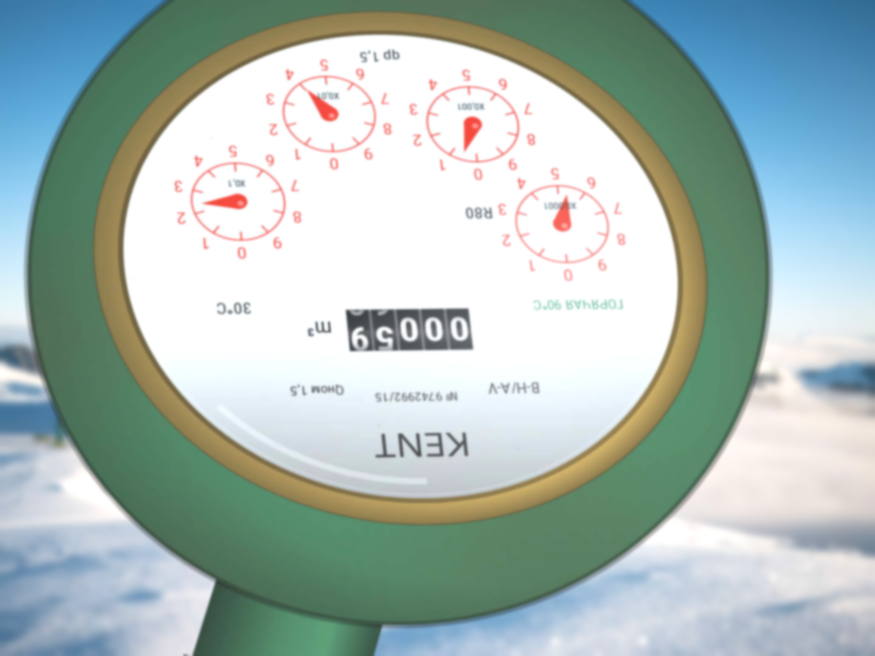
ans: {"value": 59.2405, "unit": "m³"}
